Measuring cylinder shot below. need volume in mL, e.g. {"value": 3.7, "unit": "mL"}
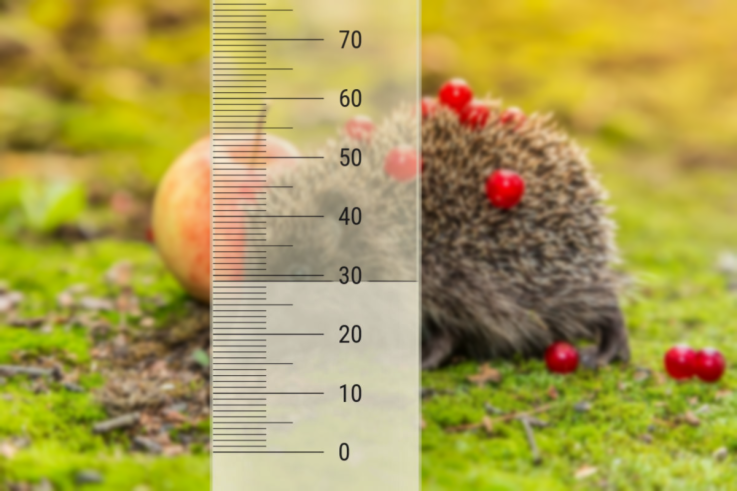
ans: {"value": 29, "unit": "mL"}
